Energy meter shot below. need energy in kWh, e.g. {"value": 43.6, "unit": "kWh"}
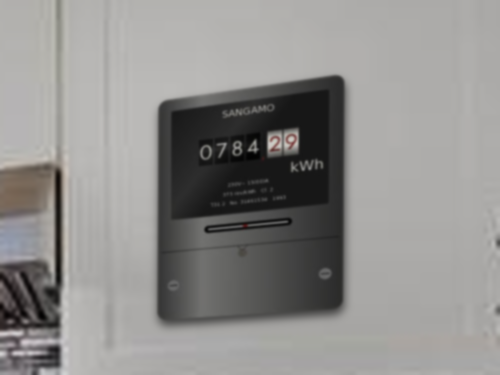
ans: {"value": 784.29, "unit": "kWh"}
